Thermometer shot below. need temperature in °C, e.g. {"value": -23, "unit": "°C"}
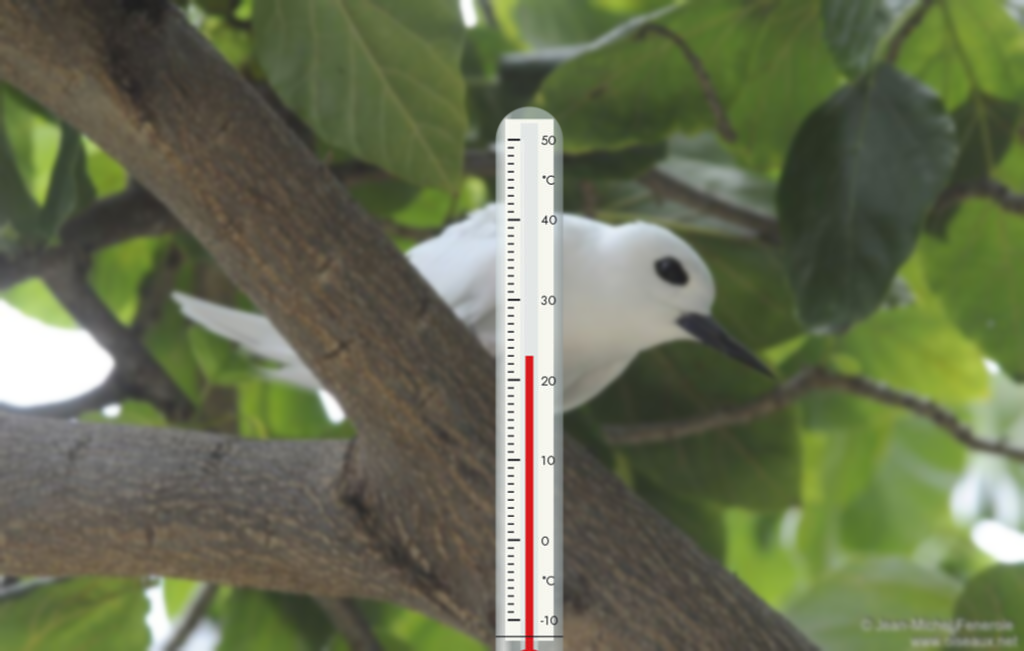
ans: {"value": 23, "unit": "°C"}
